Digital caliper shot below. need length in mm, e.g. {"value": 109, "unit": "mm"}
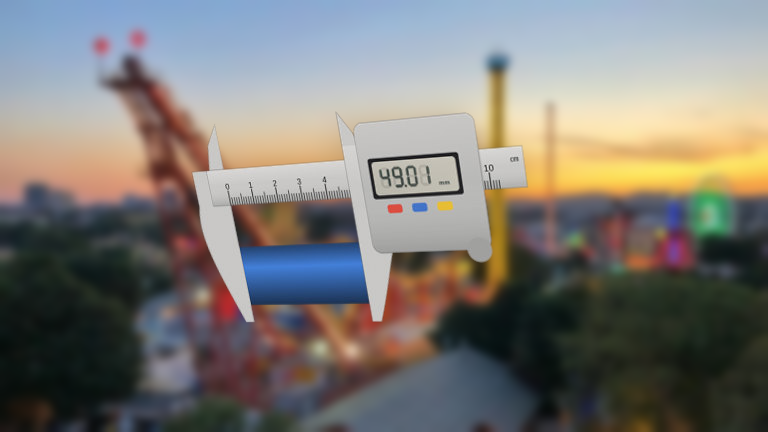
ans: {"value": 49.01, "unit": "mm"}
